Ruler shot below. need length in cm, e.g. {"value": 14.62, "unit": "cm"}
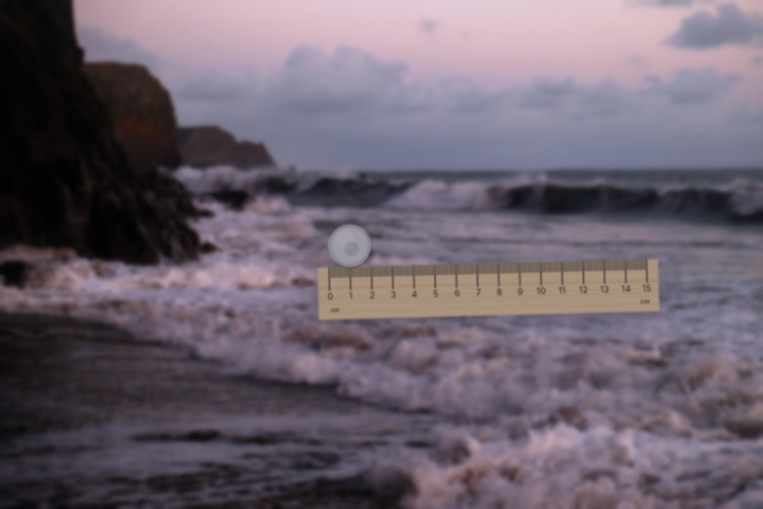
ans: {"value": 2, "unit": "cm"}
